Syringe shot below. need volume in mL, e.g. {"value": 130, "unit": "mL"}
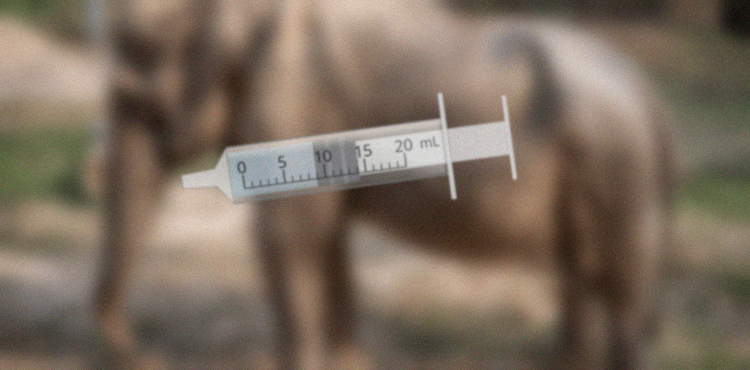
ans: {"value": 9, "unit": "mL"}
